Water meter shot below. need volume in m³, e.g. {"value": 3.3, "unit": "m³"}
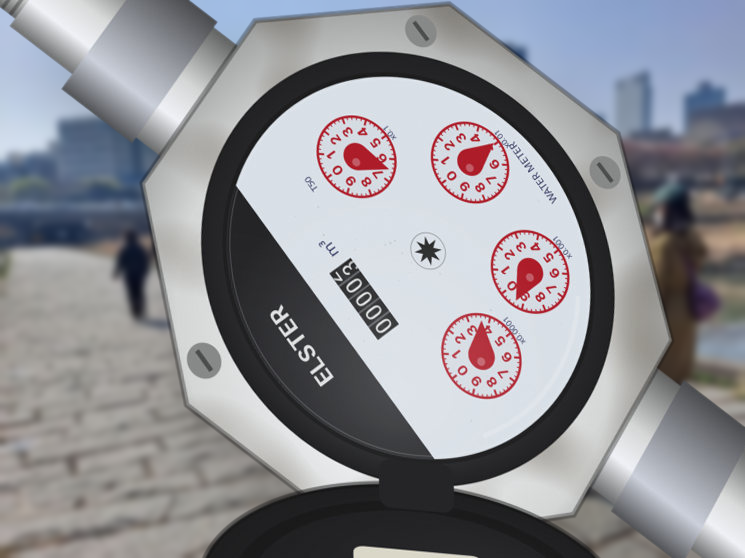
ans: {"value": 2.6493, "unit": "m³"}
